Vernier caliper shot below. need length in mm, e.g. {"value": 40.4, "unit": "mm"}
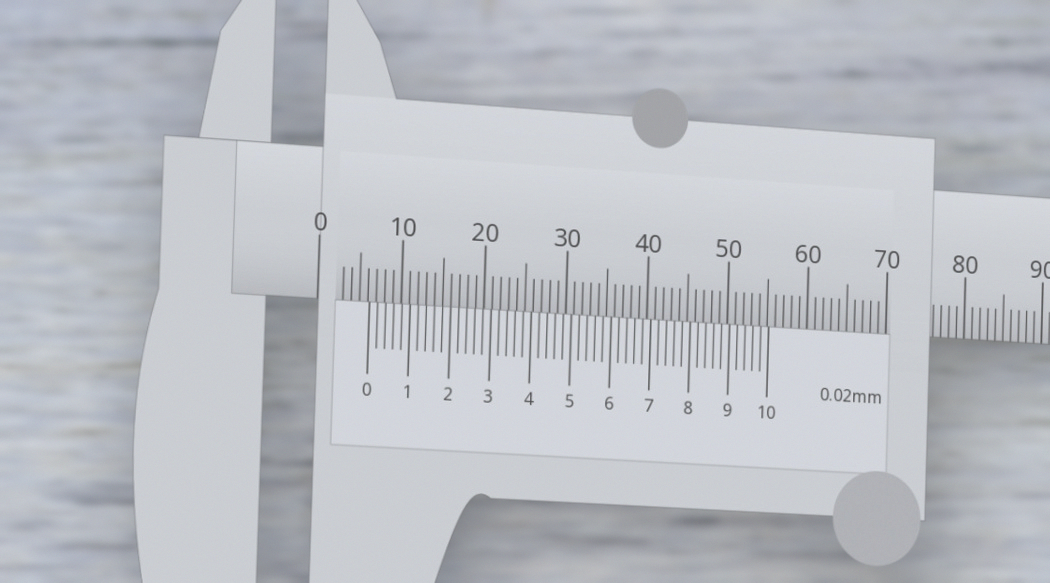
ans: {"value": 6.2, "unit": "mm"}
